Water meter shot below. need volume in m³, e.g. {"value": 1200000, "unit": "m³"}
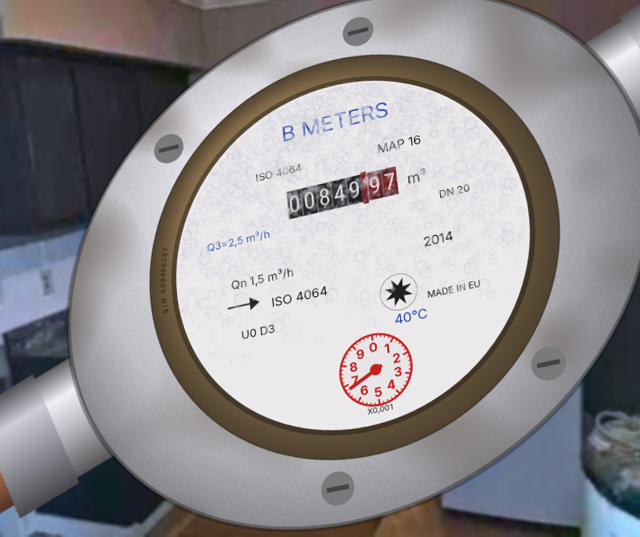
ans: {"value": 849.976, "unit": "m³"}
